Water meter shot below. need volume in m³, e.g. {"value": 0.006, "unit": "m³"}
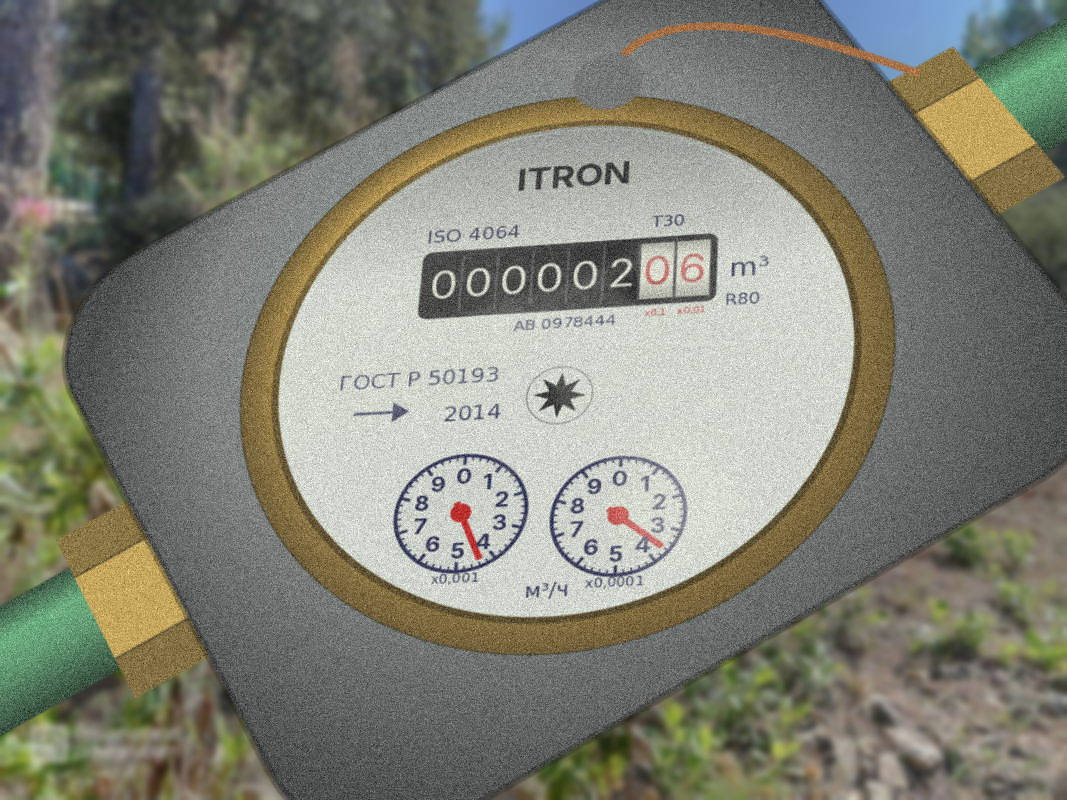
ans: {"value": 2.0643, "unit": "m³"}
